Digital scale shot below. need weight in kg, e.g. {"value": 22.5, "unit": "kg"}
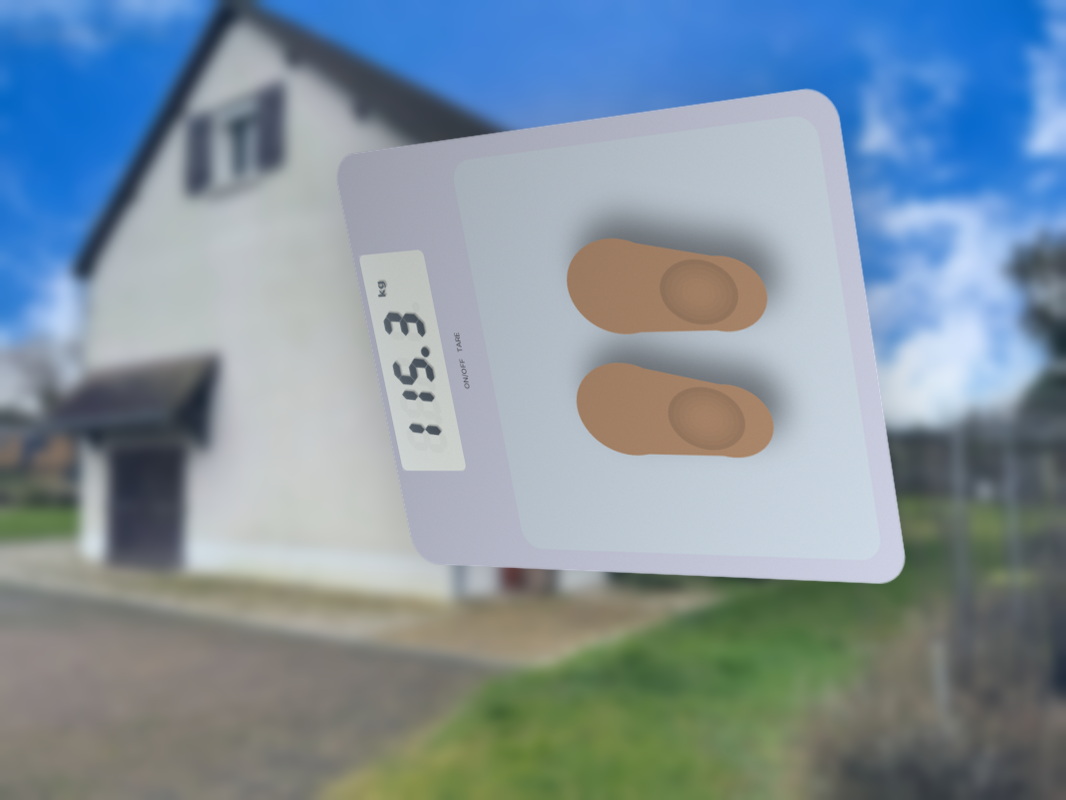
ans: {"value": 115.3, "unit": "kg"}
